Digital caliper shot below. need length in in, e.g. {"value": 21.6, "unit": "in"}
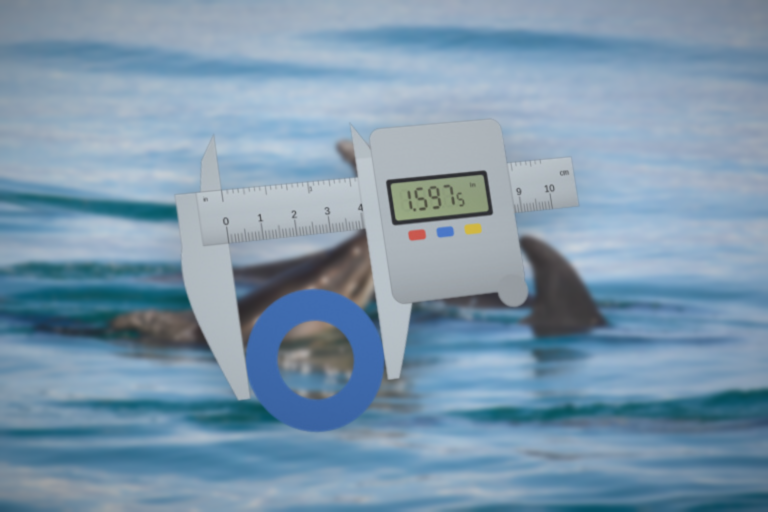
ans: {"value": 1.5975, "unit": "in"}
